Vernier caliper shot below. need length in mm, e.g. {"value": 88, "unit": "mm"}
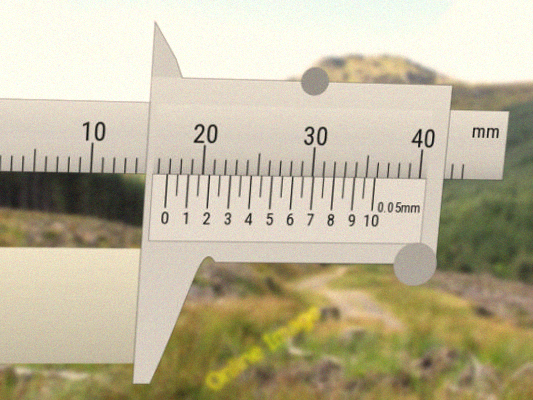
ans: {"value": 16.8, "unit": "mm"}
